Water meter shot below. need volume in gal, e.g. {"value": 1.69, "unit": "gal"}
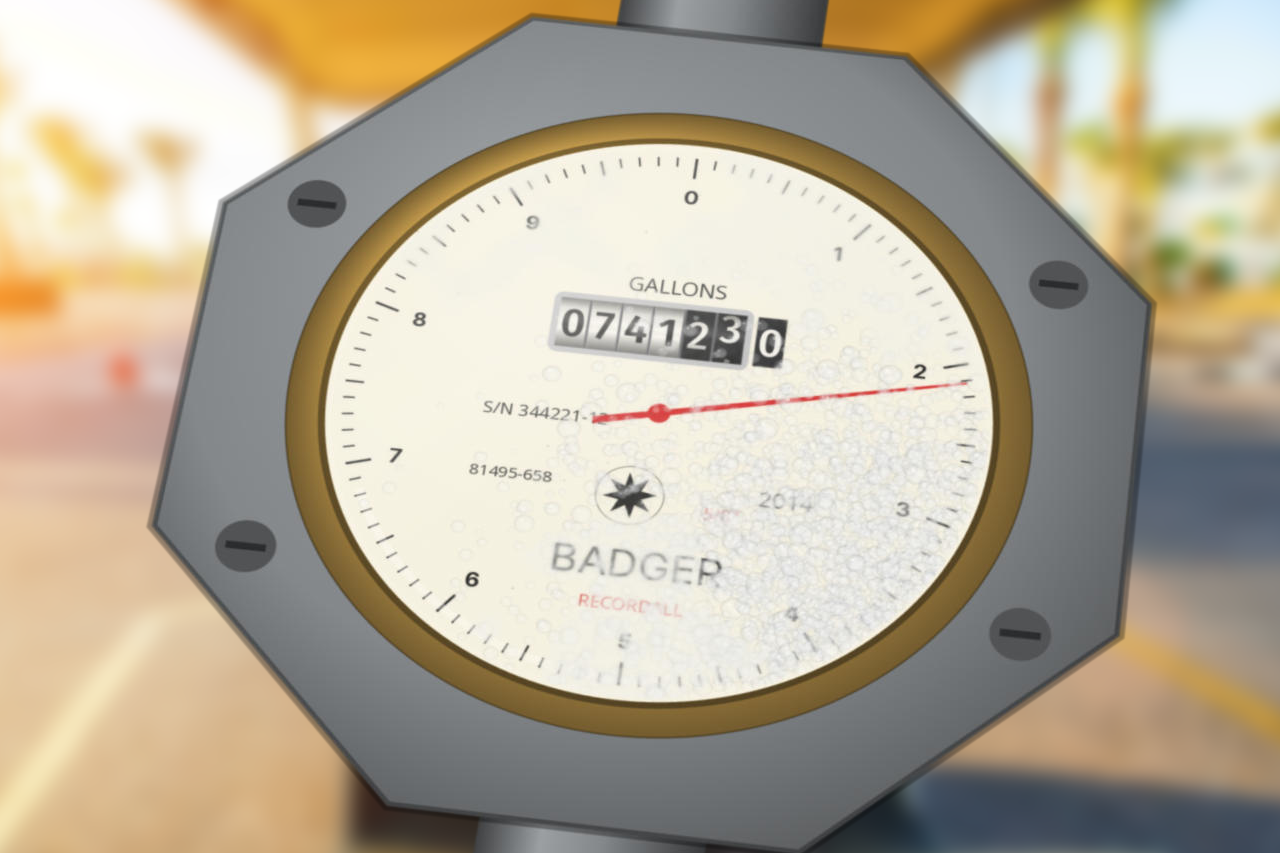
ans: {"value": 741232.1, "unit": "gal"}
